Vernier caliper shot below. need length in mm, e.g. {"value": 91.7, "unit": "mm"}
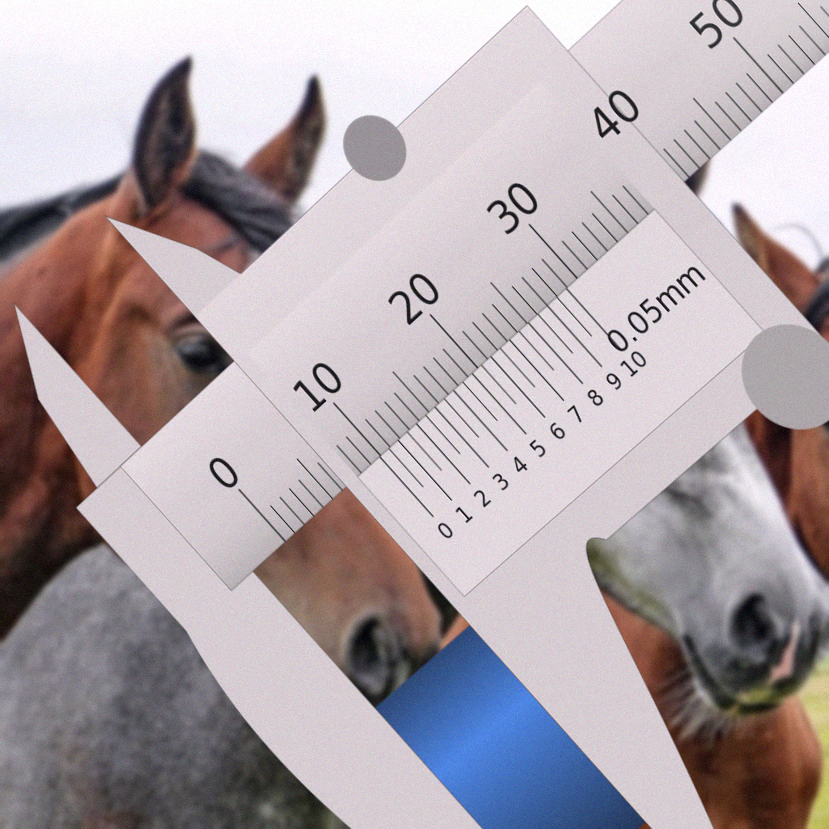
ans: {"value": 9.9, "unit": "mm"}
